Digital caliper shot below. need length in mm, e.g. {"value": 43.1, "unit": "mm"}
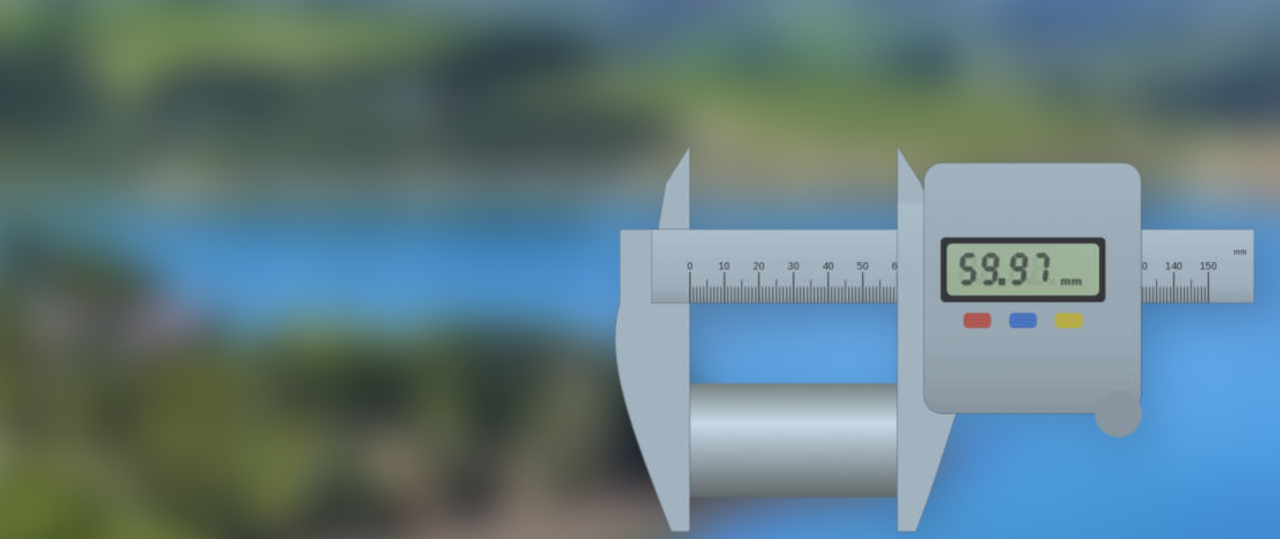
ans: {"value": 59.97, "unit": "mm"}
